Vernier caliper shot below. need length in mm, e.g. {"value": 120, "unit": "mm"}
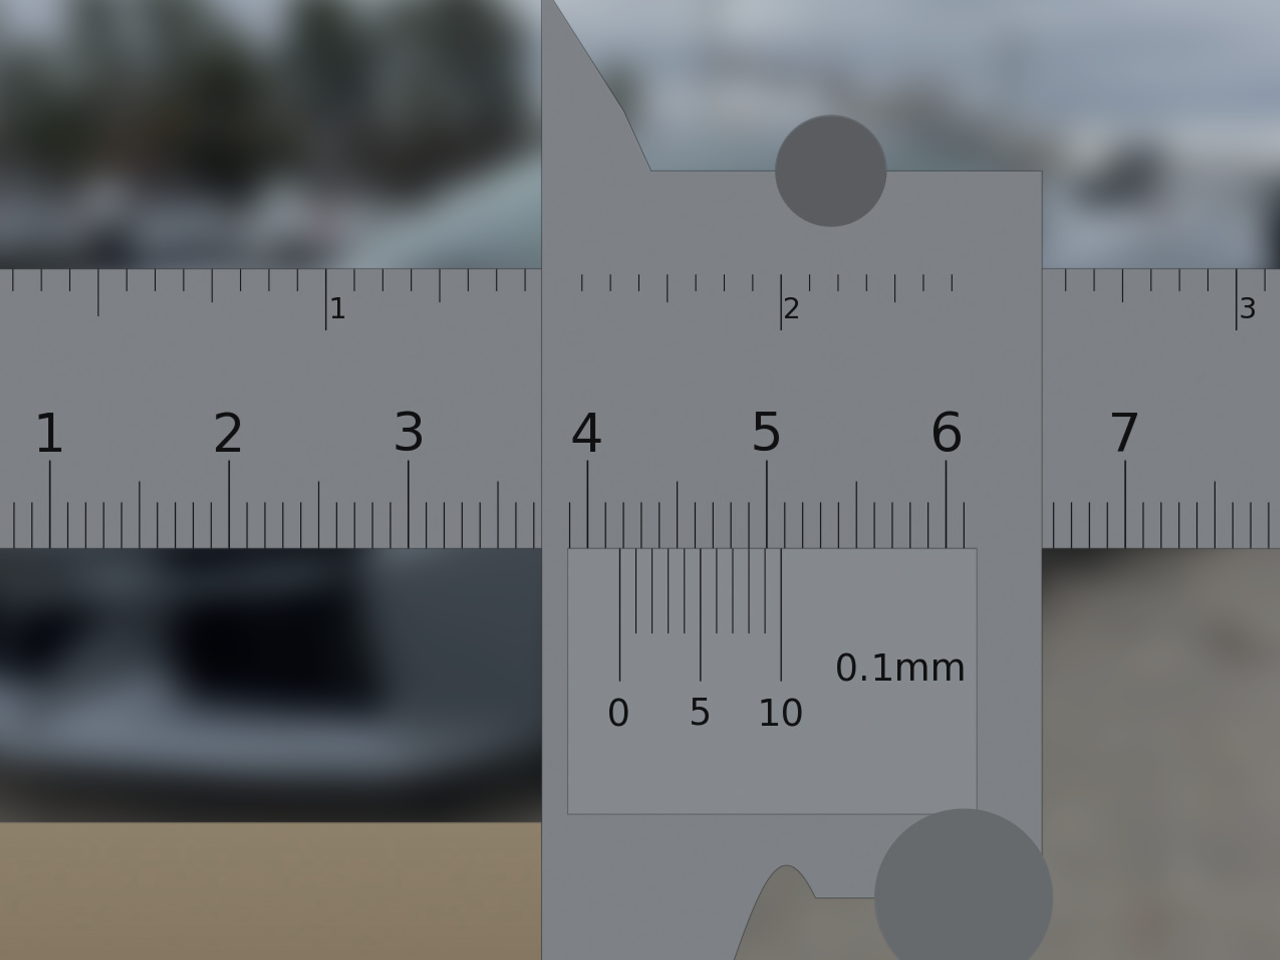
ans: {"value": 41.8, "unit": "mm"}
